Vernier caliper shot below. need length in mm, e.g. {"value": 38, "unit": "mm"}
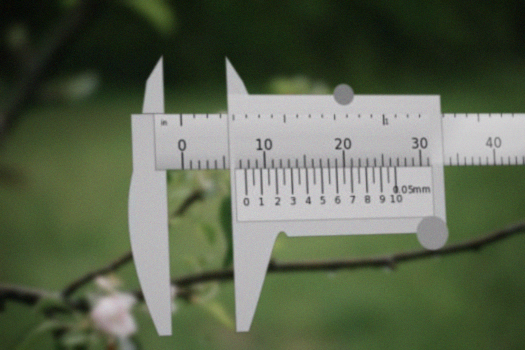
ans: {"value": 7.6, "unit": "mm"}
